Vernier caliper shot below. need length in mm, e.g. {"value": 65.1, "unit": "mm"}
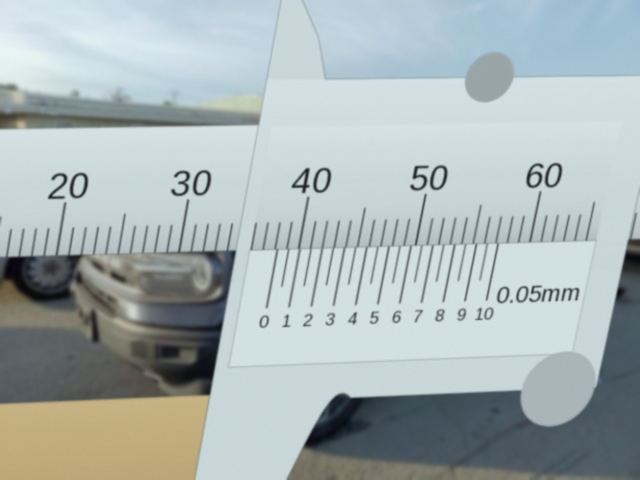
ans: {"value": 38.2, "unit": "mm"}
